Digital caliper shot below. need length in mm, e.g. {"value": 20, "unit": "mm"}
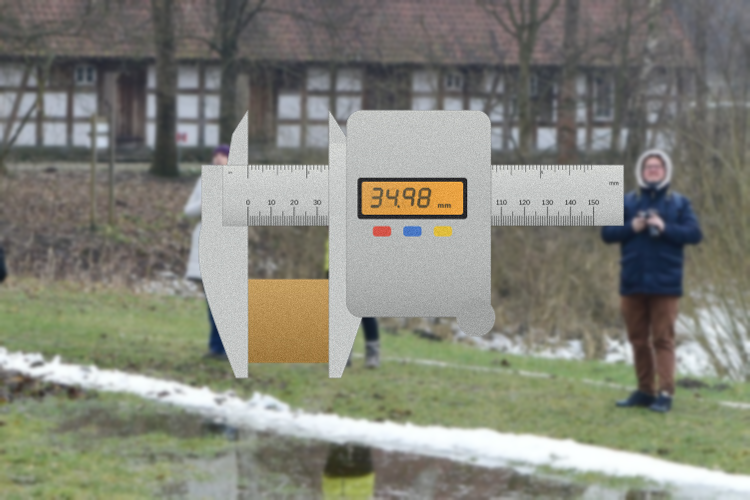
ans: {"value": 34.98, "unit": "mm"}
